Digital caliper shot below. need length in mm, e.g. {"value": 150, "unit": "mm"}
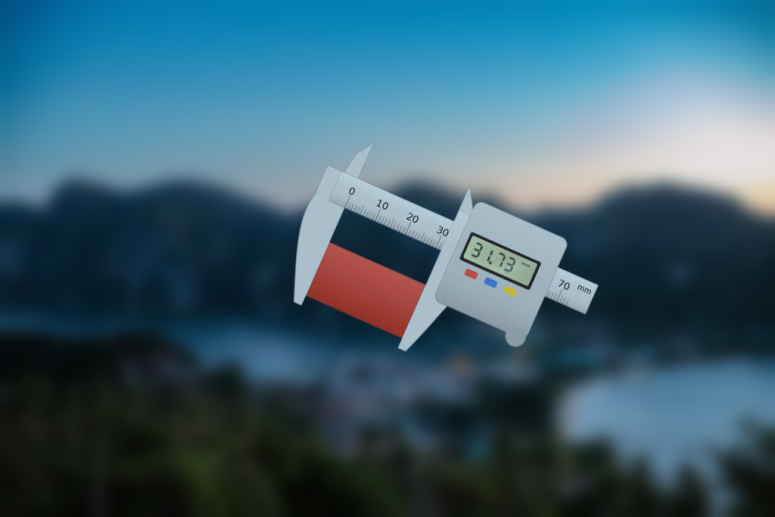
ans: {"value": 31.73, "unit": "mm"}
